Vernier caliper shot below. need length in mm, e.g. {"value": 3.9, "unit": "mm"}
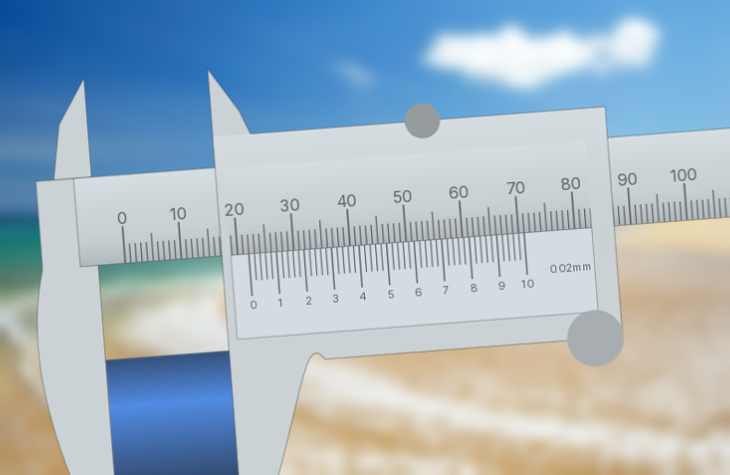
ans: {"value": 22.0, "unit": "mm"}
